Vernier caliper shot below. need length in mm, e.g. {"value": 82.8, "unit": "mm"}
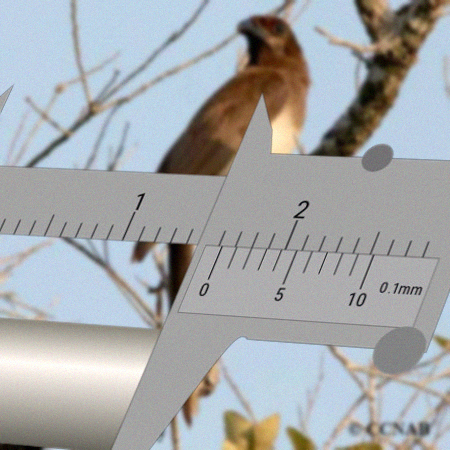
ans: {"value": 16.2, "unit": "mm"}
